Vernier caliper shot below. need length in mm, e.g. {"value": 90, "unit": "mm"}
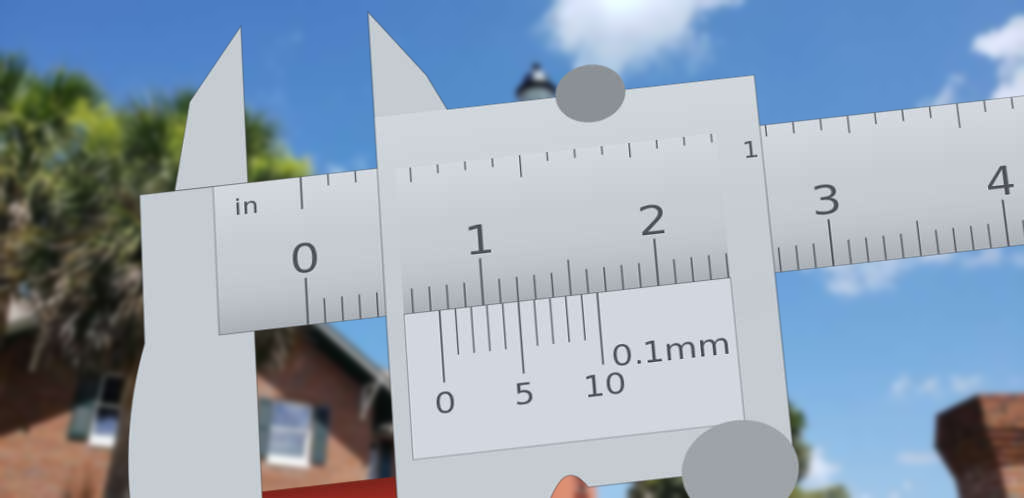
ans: {"value": 7.5, "unit": "mm"}
